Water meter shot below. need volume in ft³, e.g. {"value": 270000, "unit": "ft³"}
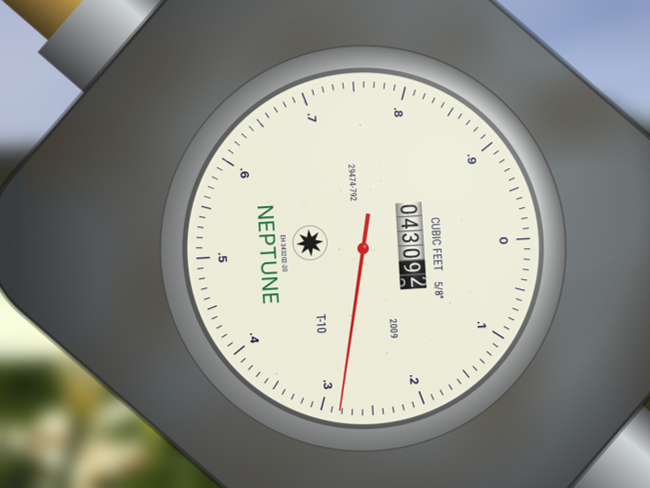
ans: {"value": 43092.28, "unit": "ft³"}
